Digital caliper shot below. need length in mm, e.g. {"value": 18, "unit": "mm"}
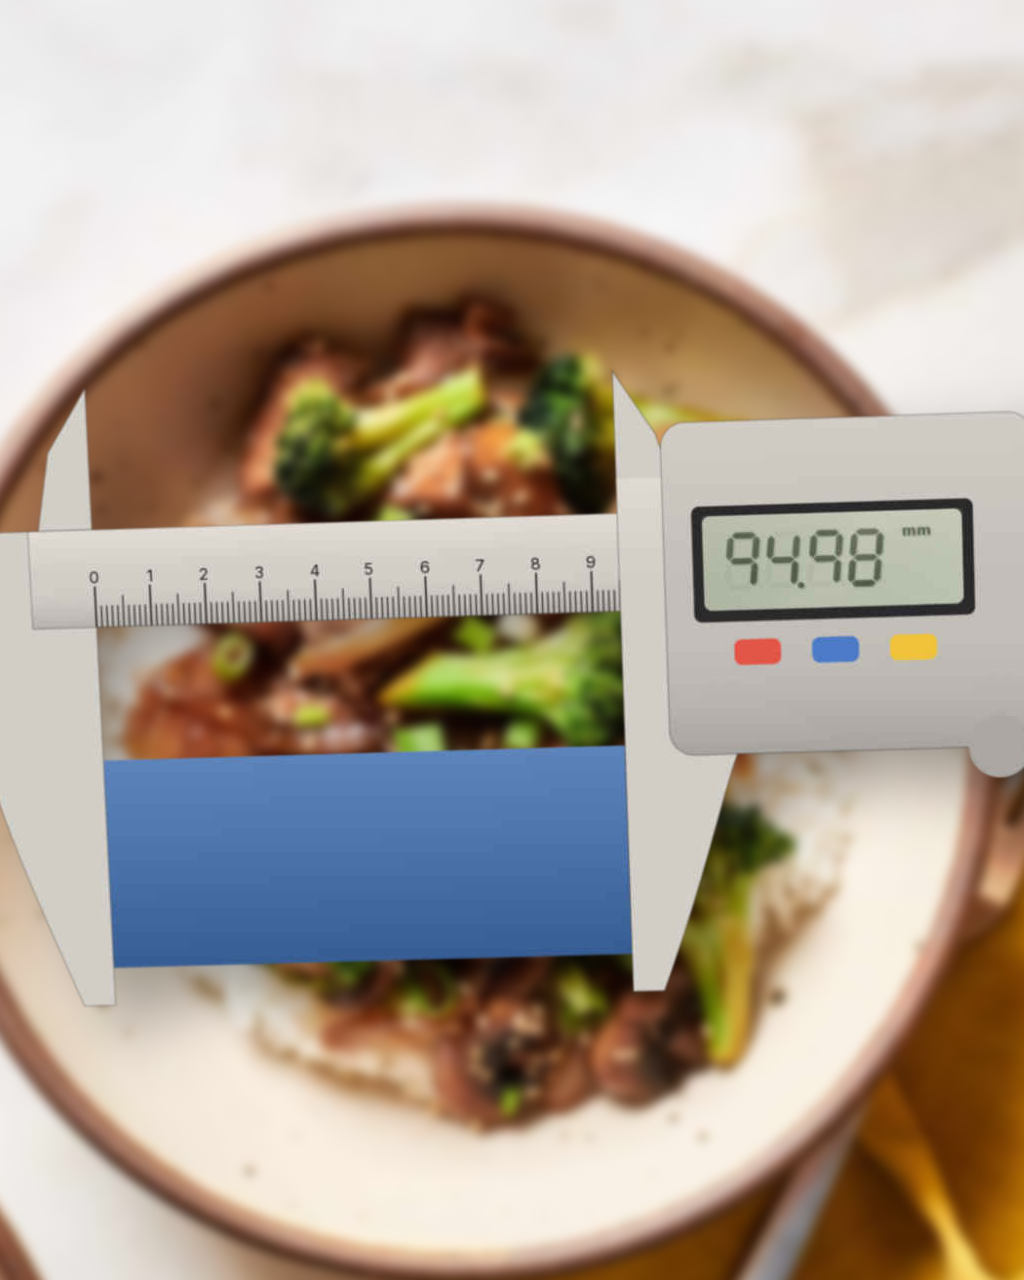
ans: {"value": 94.98, "unit": "mm"}
